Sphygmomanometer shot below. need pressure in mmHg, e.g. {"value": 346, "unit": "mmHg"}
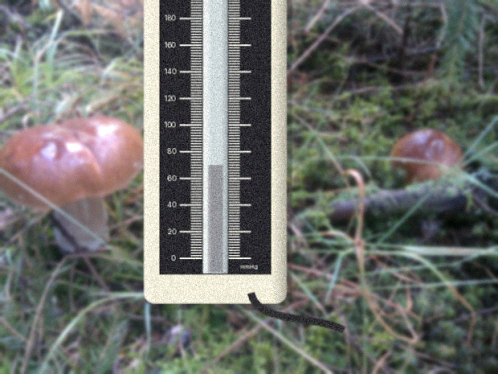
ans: {"value": 70, "unit": "mmHg"}
